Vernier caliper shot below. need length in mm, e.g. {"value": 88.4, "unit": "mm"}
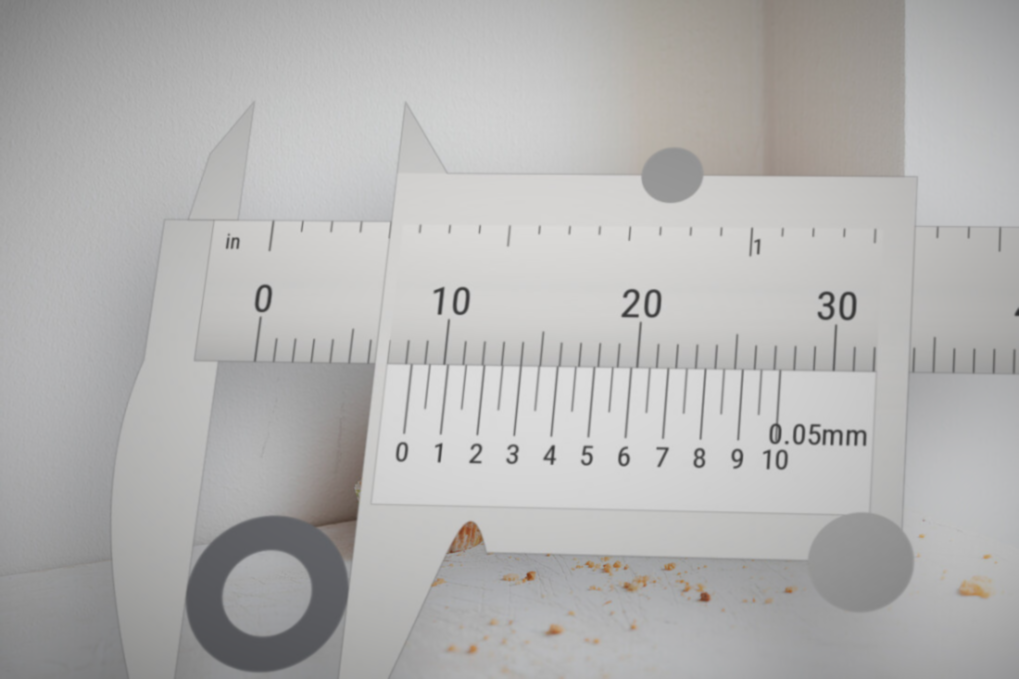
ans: {"value": 8.3, "unit": "mm"}
